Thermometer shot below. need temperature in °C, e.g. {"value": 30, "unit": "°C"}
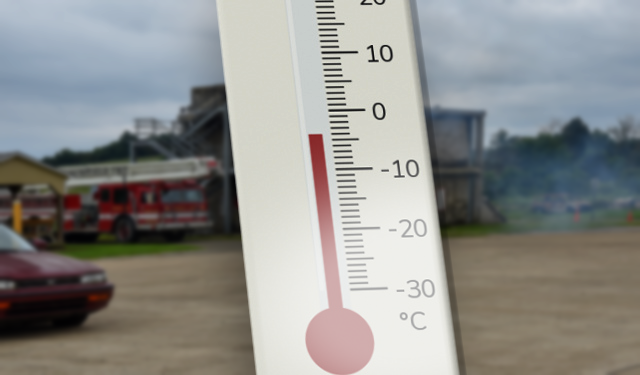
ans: {"value": -4, "unit": "°C"}
